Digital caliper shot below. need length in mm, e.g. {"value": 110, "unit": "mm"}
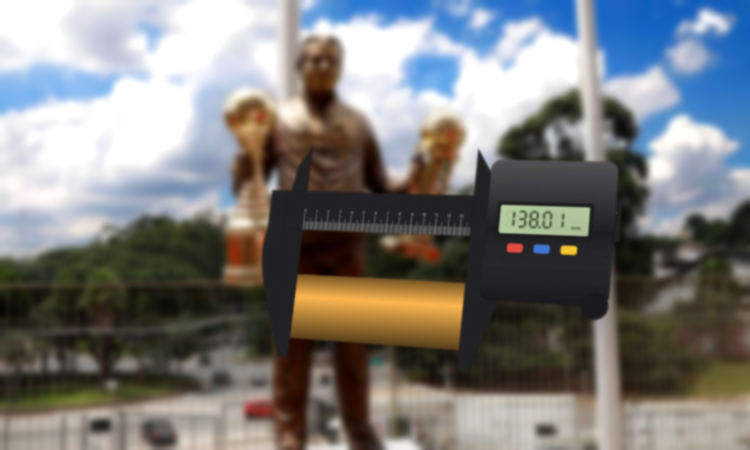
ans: {"value": 138.01, "unit": "mm"}
